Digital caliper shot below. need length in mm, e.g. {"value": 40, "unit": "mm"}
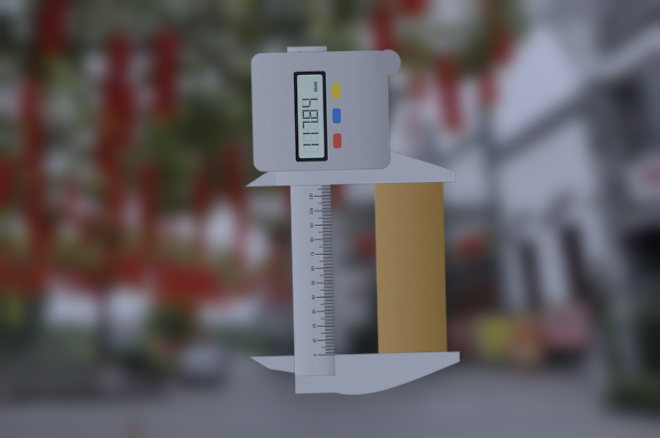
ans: {"value": 117.84, "unit": "mm"}
